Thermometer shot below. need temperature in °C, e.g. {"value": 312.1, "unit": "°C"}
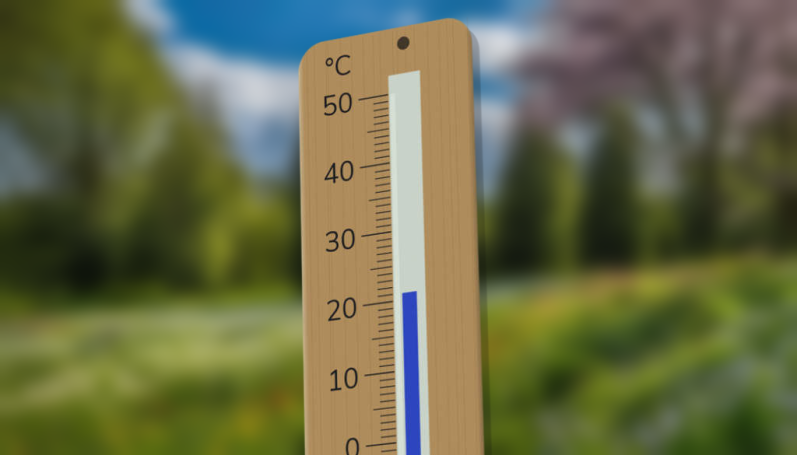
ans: {"value": 21, "unit": "°C"}
